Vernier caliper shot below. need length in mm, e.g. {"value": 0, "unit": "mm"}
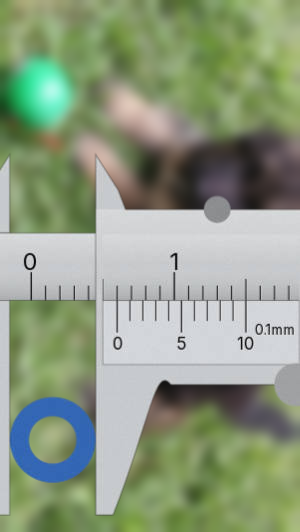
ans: {"value": 6.0, "unit": "mm"}
